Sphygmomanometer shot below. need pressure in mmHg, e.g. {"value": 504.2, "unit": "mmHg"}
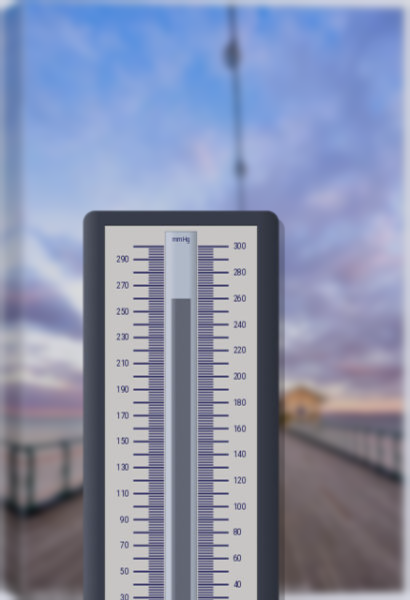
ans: {"value": 260, "unit": "mmHg"}
